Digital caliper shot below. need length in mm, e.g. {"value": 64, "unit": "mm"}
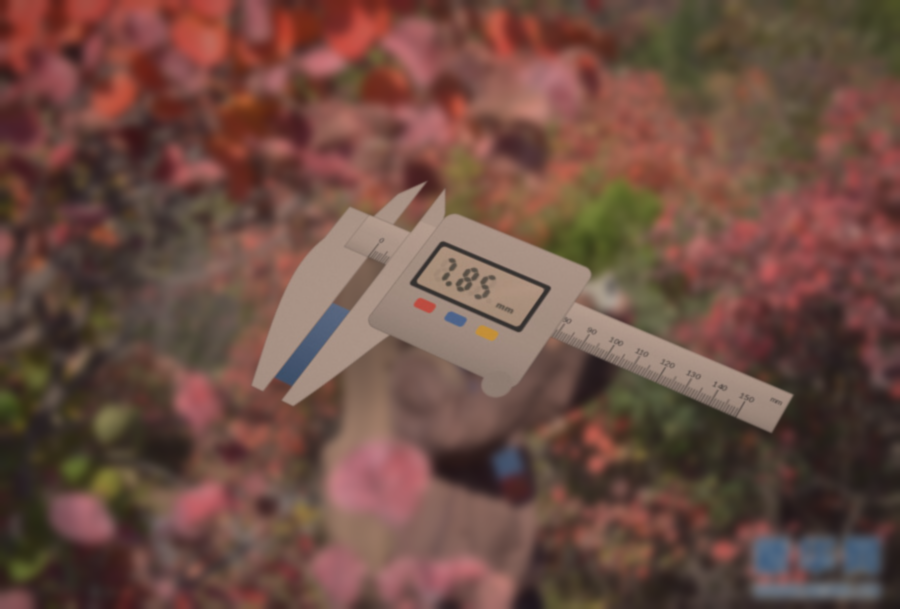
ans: {"value": 7.85, "unit": "mm"}
